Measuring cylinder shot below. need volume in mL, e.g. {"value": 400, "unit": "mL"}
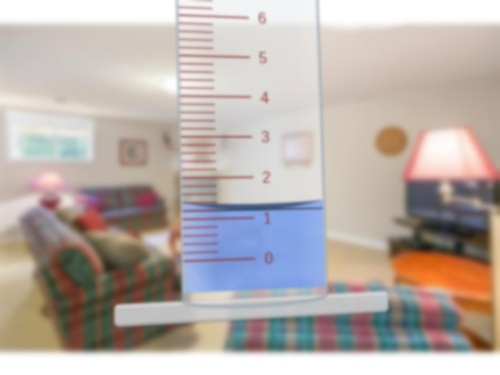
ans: {"value": 1.2, "unit": "mL"}
